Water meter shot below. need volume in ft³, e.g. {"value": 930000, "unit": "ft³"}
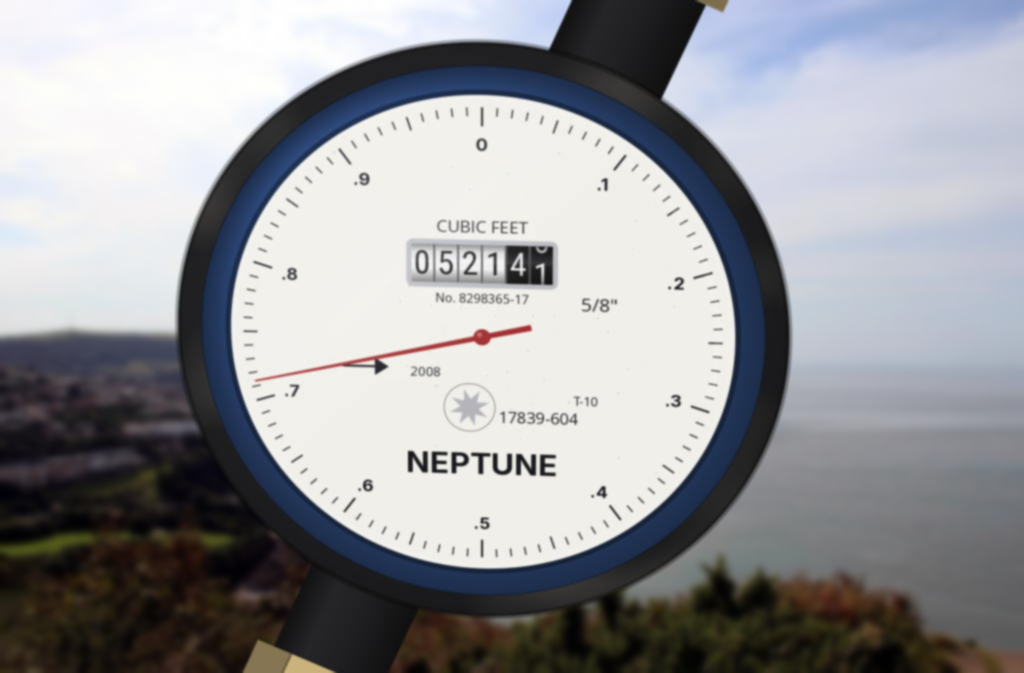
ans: {"value": 52140.71, "unit": "ft³"}
